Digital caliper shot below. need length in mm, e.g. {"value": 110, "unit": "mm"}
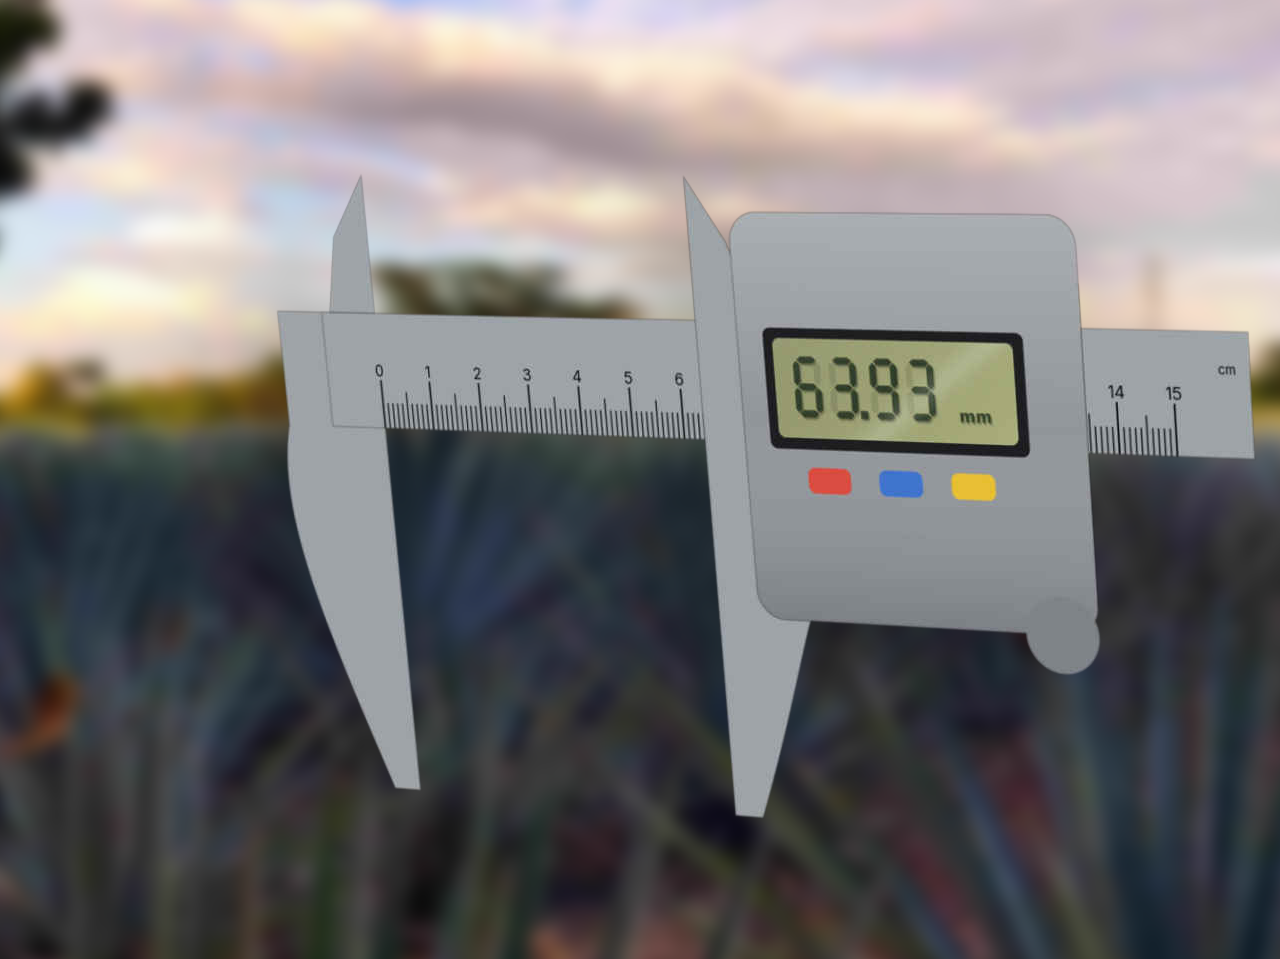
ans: {"value": 63.93, "unit": "mm"}
